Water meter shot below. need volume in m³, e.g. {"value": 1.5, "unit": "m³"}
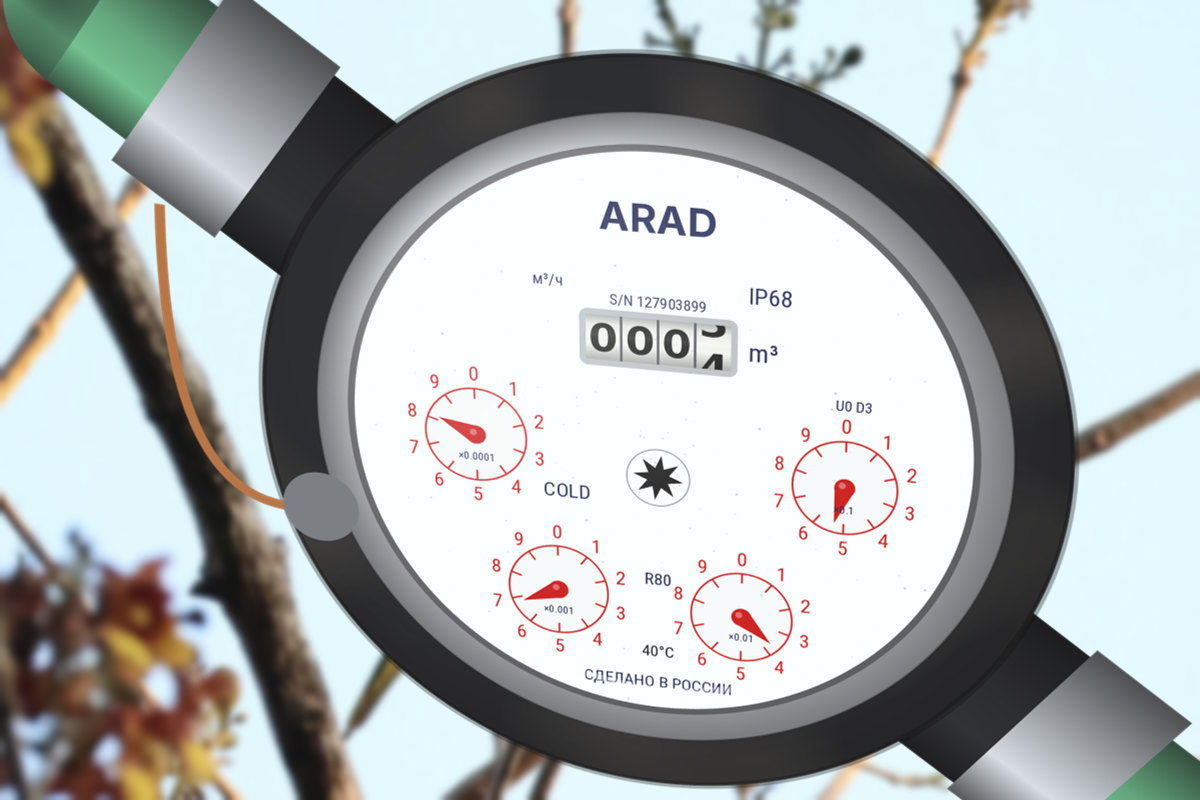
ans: {"value": 3.5368, "unit": "m³"}
